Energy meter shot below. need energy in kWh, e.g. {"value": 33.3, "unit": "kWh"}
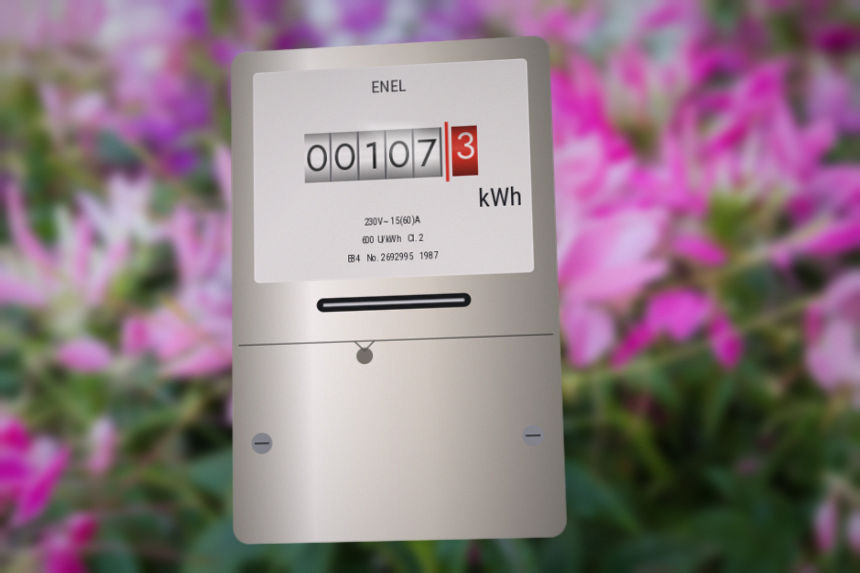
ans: {"value": 107.3, "unit": "kWh"}
